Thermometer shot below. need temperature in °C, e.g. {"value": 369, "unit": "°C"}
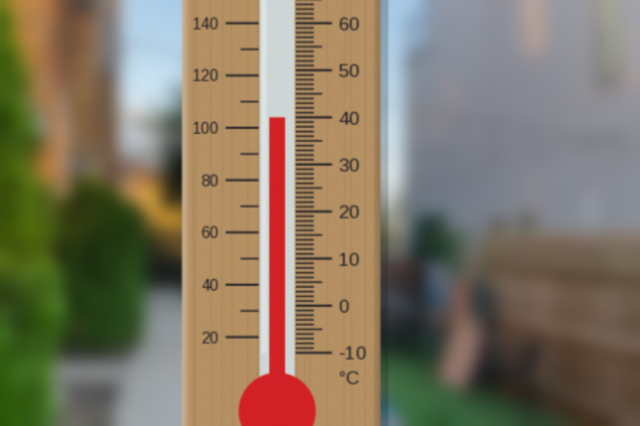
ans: {"value": 40, "unit": "°C"}
